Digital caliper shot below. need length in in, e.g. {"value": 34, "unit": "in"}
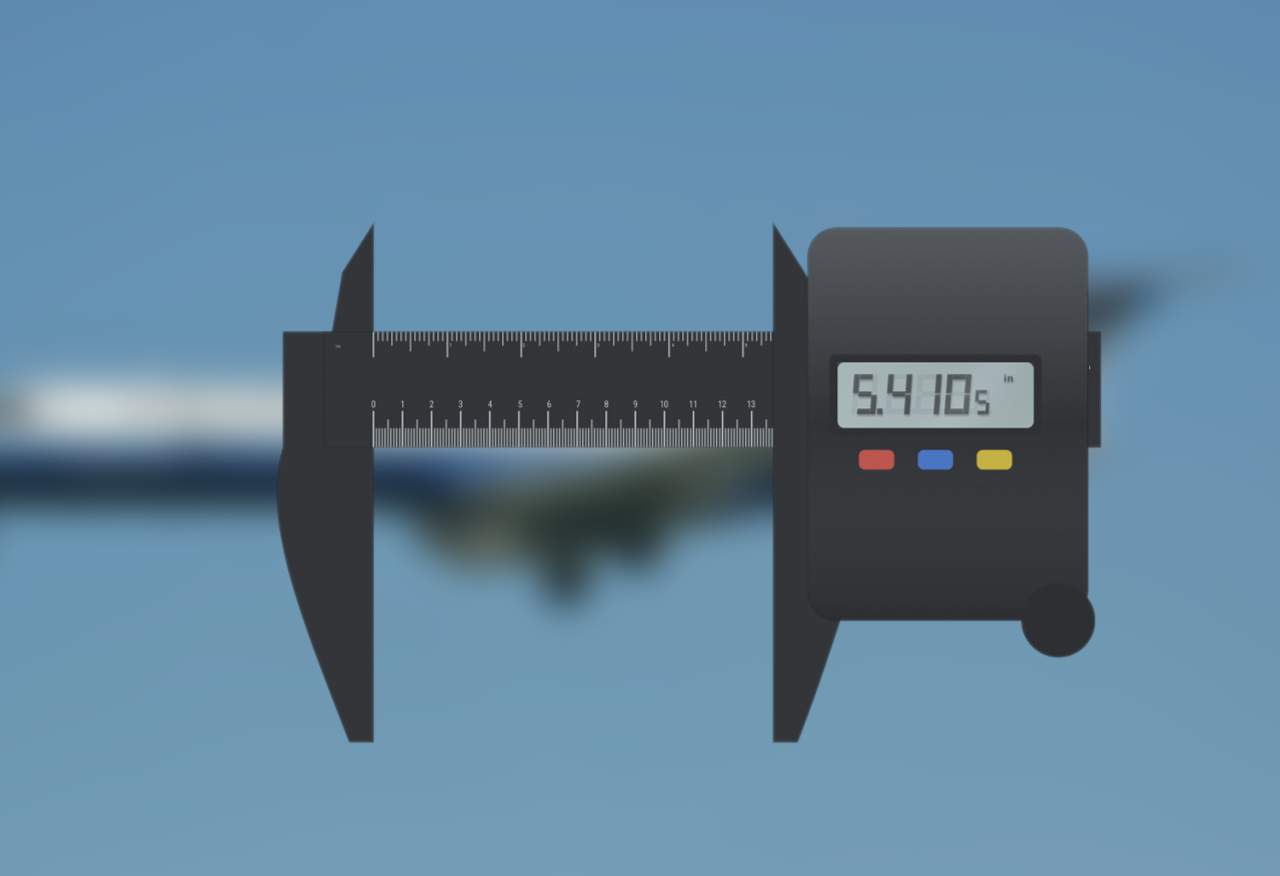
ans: {"value": 5.4105, "unit": "in"}
